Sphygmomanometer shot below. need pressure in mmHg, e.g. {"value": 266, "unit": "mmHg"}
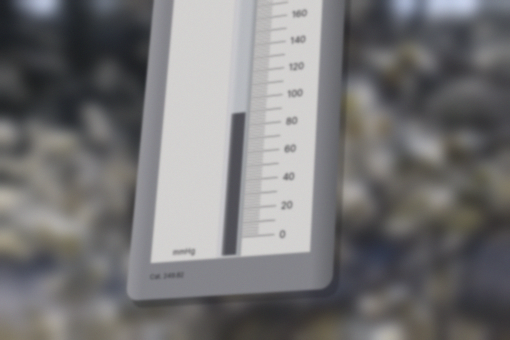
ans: {"value": 90, "unit": "mmHg"}
